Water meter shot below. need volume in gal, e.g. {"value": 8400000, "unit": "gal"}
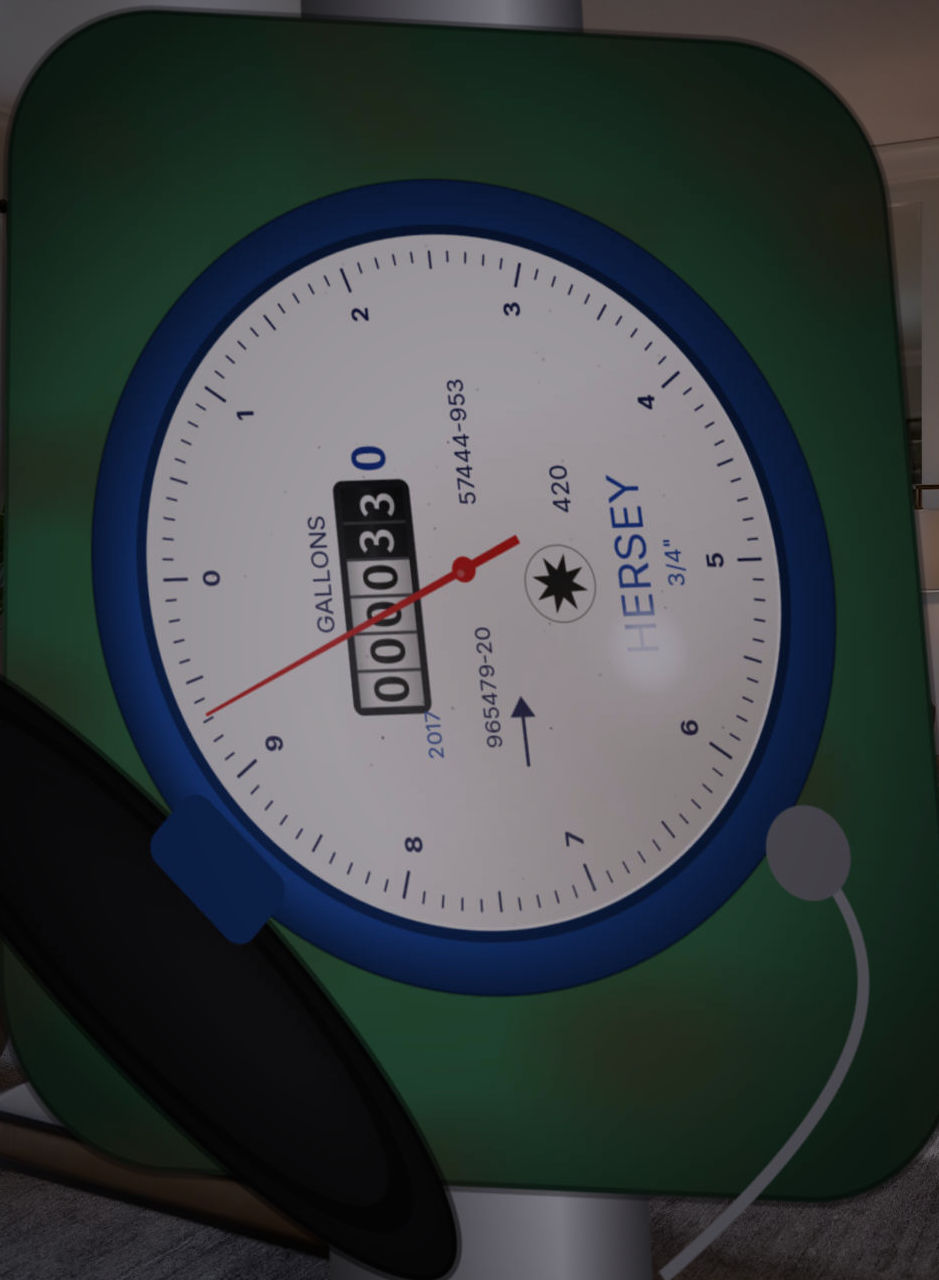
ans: {"value": 329.3, "unit": "gal"}
